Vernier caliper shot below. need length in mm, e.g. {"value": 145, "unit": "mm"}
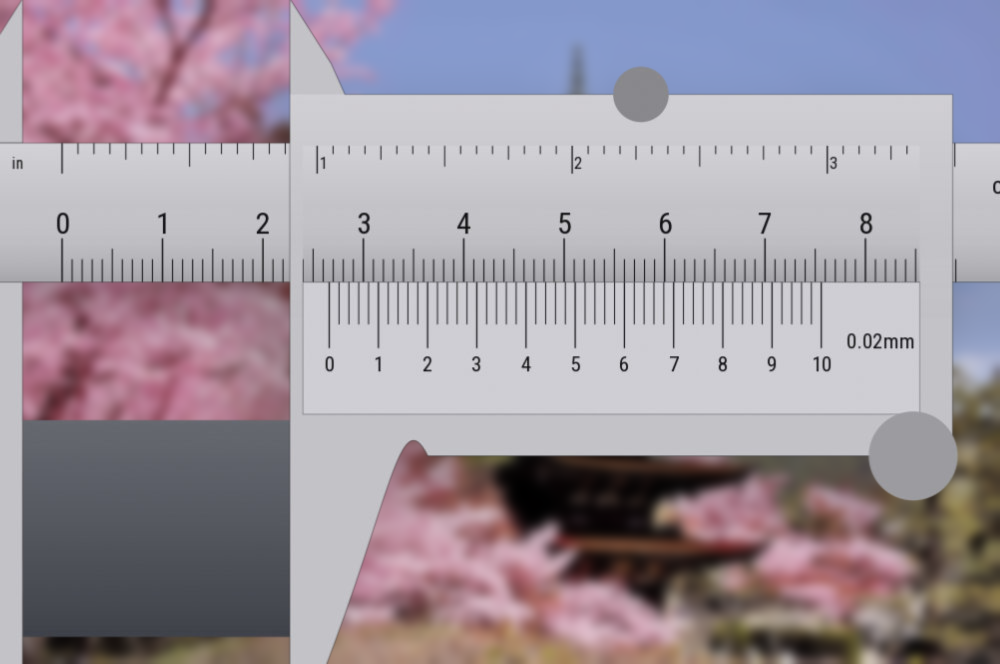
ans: {"value": 26.6, "unit": "mm"}
